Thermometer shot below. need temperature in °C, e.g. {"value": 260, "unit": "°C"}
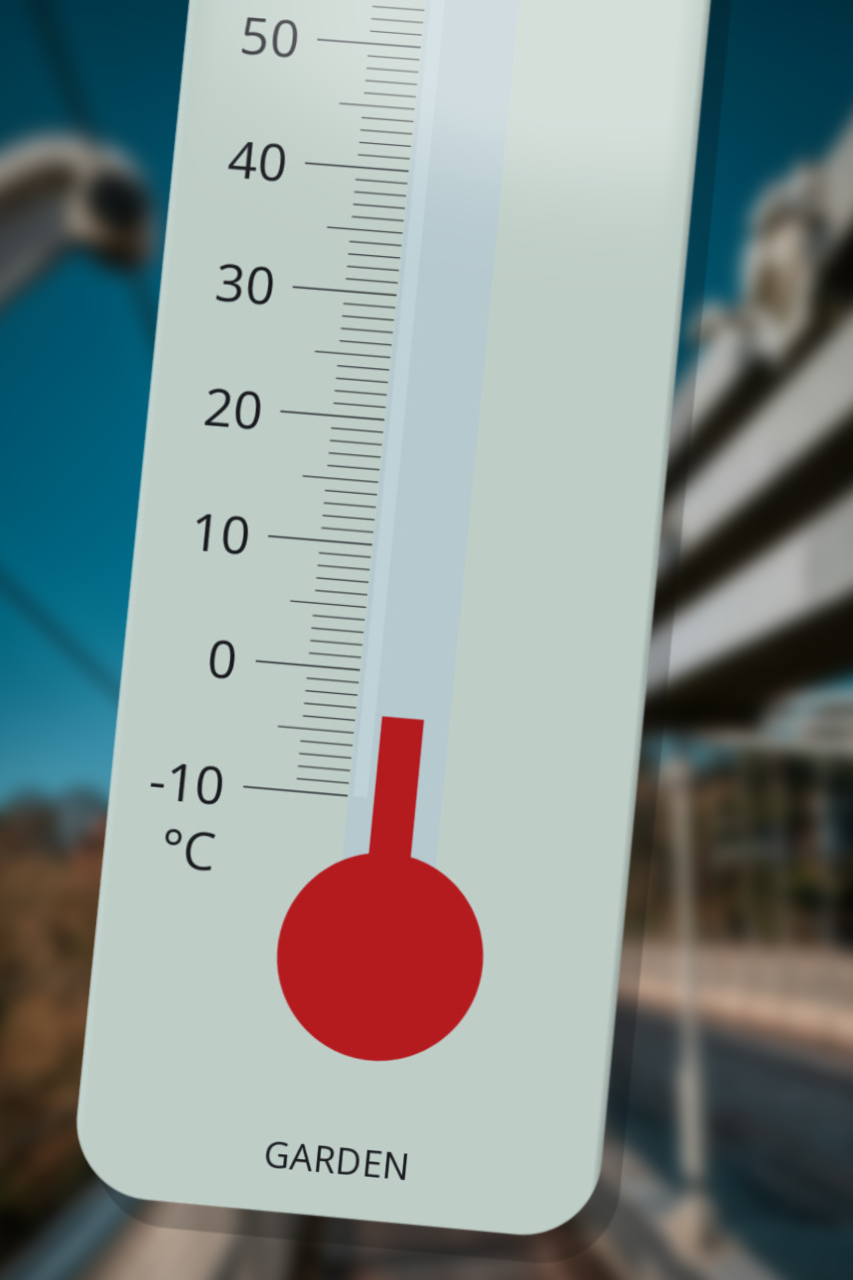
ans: {"value": -3.5, "unit": "°C"}
